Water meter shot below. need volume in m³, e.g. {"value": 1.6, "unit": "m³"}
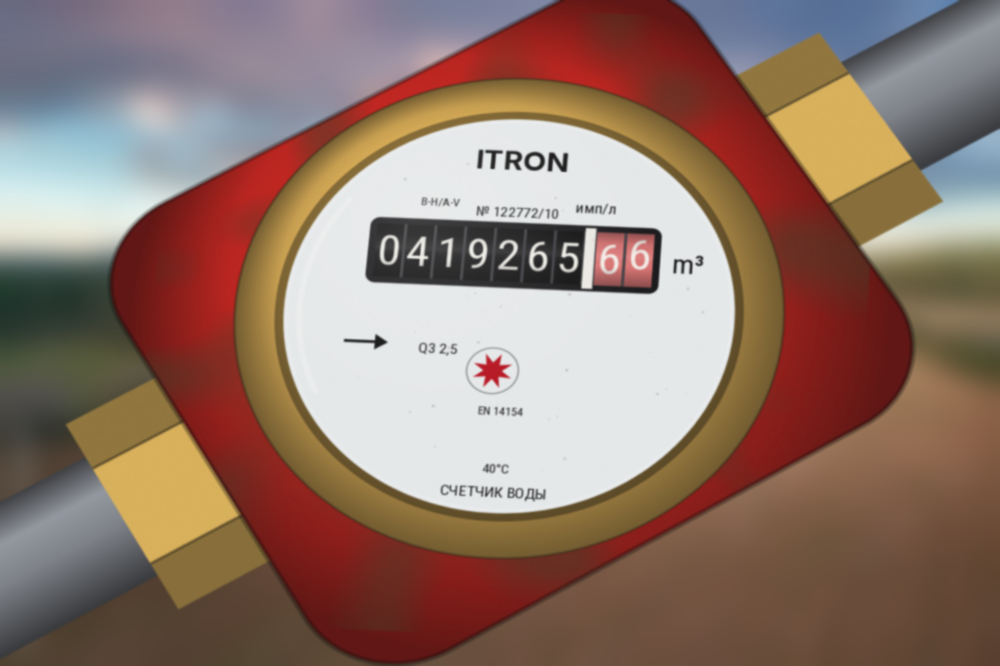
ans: {"value": 419265.66, "unit": "m³"}
